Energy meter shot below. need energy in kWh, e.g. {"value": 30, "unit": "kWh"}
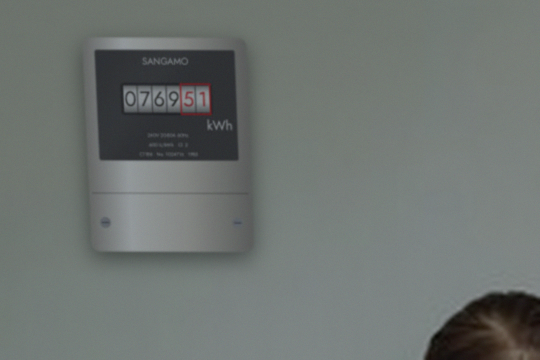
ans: {"value": 769.51, "unit": "kWh"}
